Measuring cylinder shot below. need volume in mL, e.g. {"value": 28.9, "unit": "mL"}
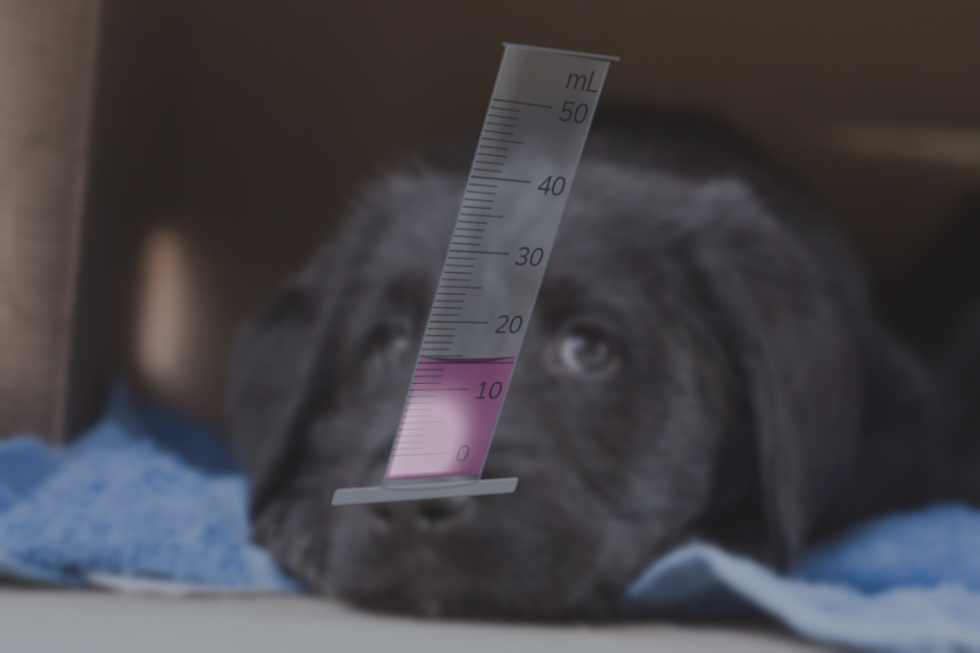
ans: {"value": 14, "unit": "mL"}
